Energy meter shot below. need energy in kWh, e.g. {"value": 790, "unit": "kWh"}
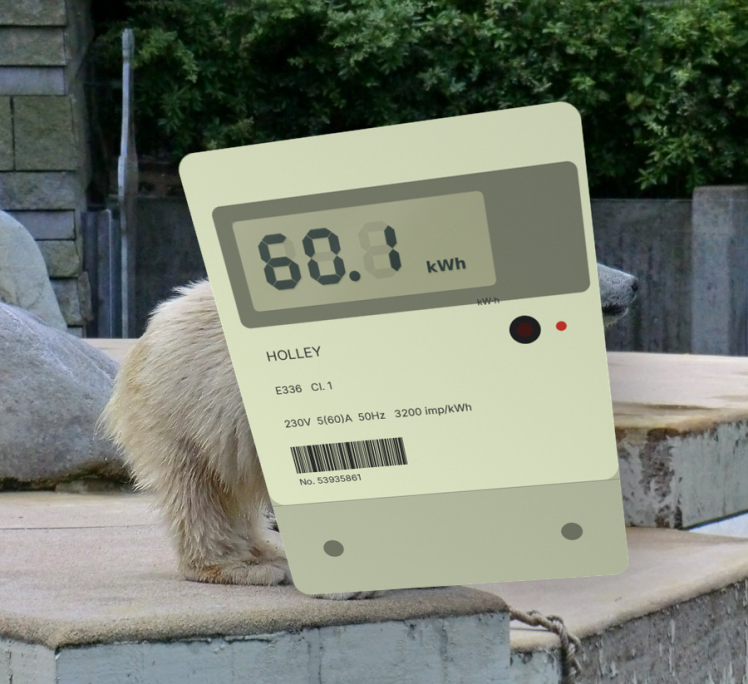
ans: {"value": 60.1, "unit": "kWh"}
